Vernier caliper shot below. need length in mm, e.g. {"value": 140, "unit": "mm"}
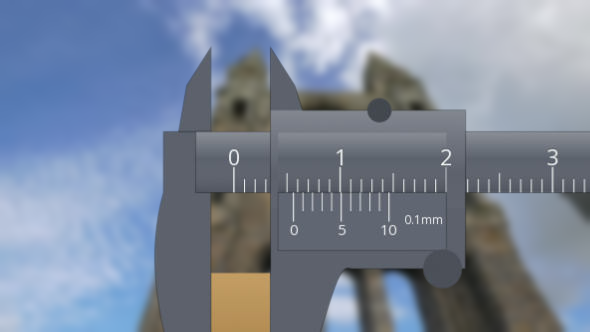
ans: {"value": 5.6, "unit": "mm"}
